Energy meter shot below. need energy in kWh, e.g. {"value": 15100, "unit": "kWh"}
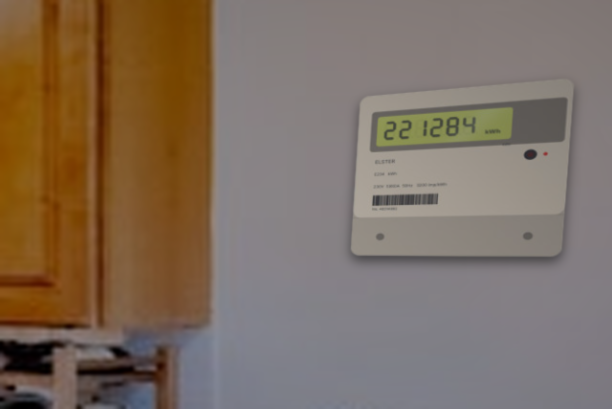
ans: {"value": 221284, "unit": "kWh"}
